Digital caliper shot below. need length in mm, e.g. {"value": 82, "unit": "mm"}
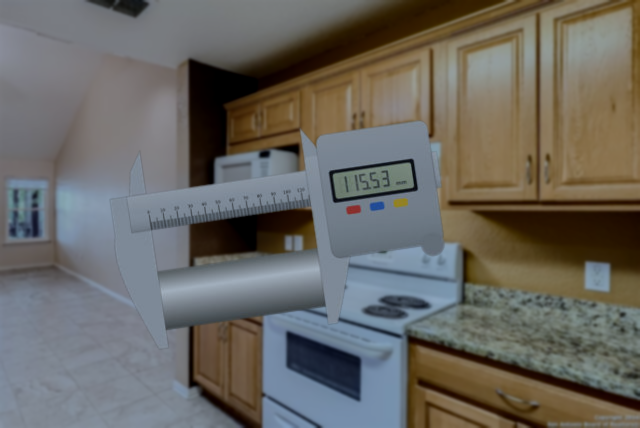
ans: {"value": 115.53, "unit": "mm"}
